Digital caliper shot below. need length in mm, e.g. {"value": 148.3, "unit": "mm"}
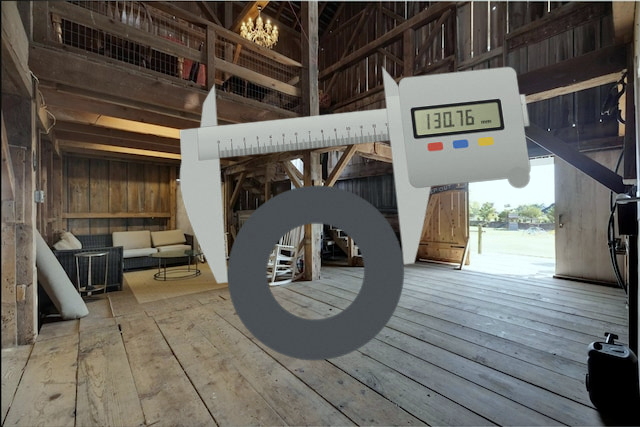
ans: {"value": 130.76, "unit": "mm"}
